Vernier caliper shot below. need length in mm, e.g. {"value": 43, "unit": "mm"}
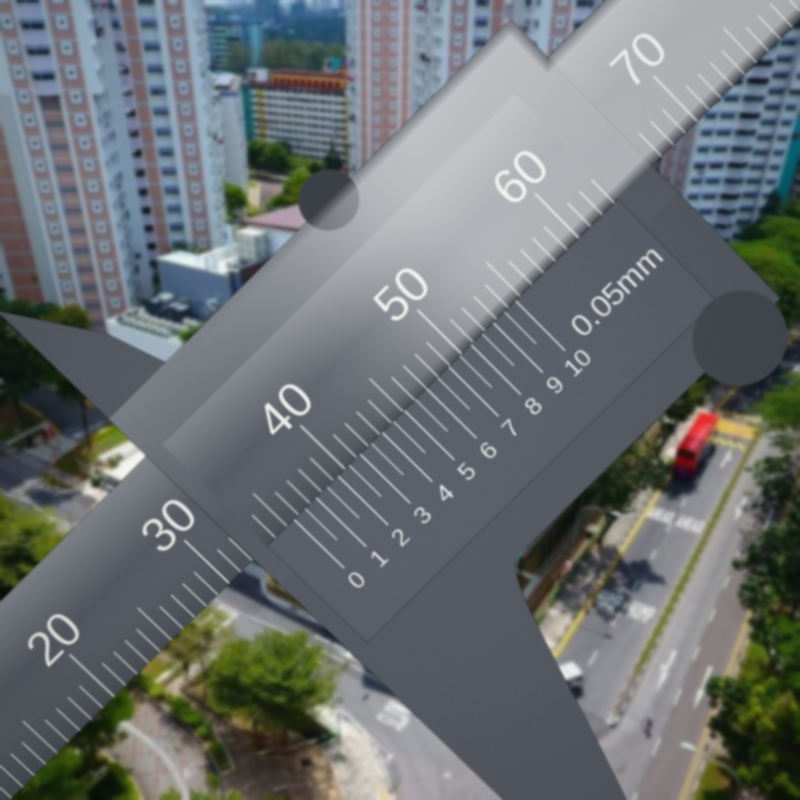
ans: {"value": 35.6, "unit": "mm"}
